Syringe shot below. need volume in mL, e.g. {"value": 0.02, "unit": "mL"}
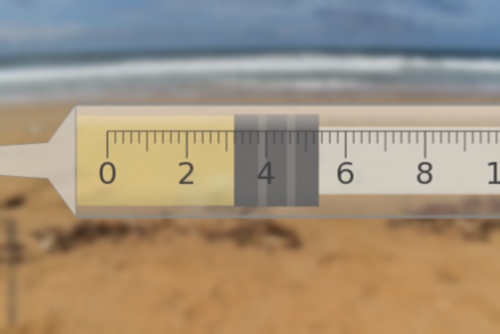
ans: {"value": 3.2, "unit": "mL"}
